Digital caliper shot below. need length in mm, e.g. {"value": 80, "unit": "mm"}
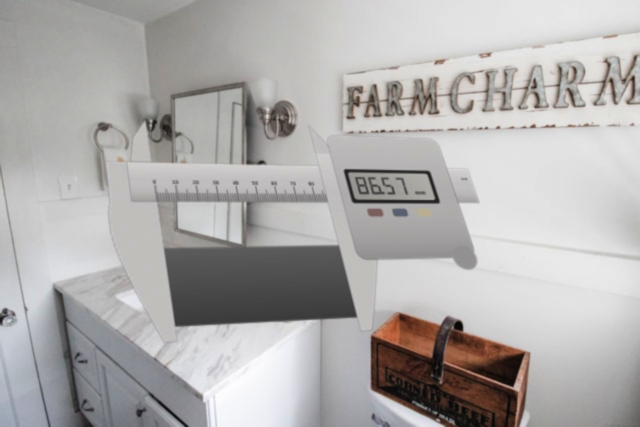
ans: {"value": 86.57, "unit": "mm"}
